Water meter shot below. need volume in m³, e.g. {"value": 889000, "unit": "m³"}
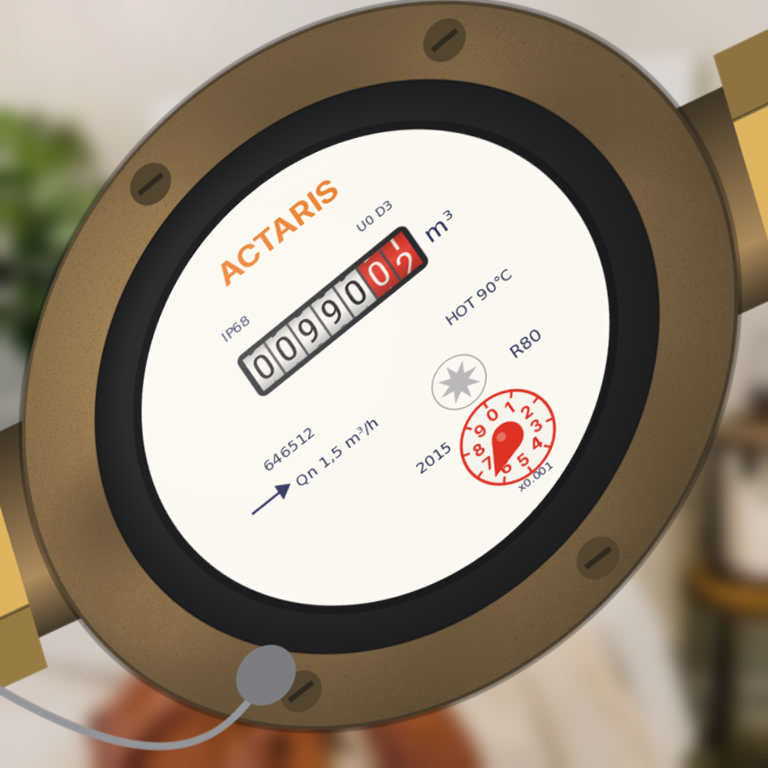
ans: {"value": 990.016, "unit": "m³"}
